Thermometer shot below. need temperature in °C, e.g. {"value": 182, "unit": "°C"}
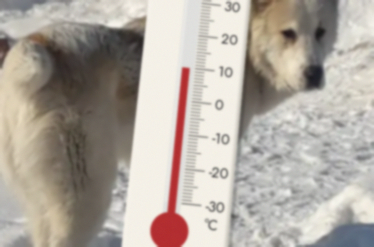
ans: {"value": 10, "unit": "°C"}
